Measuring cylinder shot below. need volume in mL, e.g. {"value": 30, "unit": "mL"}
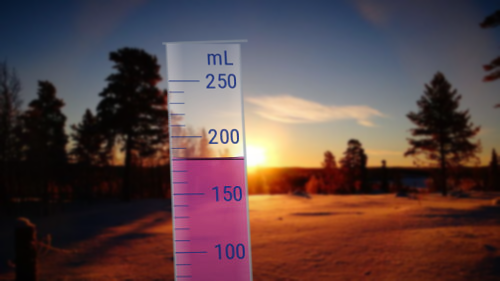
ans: {"value": 180, "unit": "mL"}
